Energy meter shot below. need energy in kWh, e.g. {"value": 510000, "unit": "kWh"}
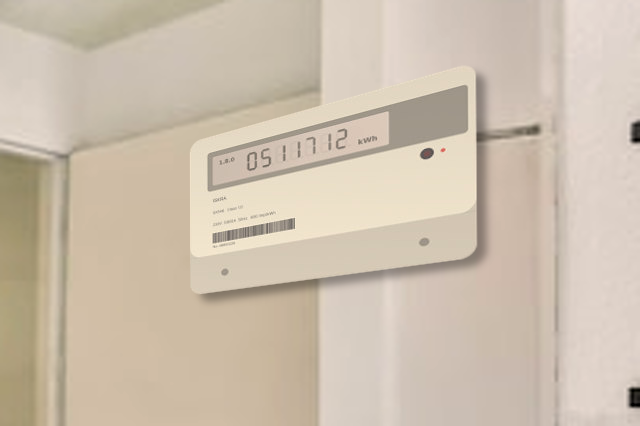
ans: {"value": 511712, "unit": "kWh"}
